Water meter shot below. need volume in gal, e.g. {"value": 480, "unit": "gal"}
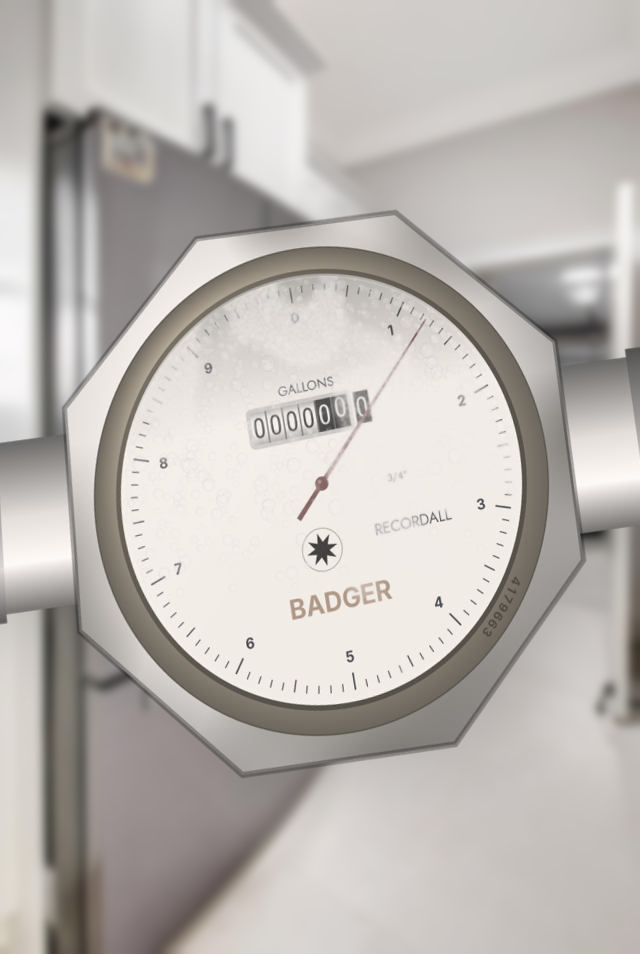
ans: {"value": 1.2, "unit": "gal"}
